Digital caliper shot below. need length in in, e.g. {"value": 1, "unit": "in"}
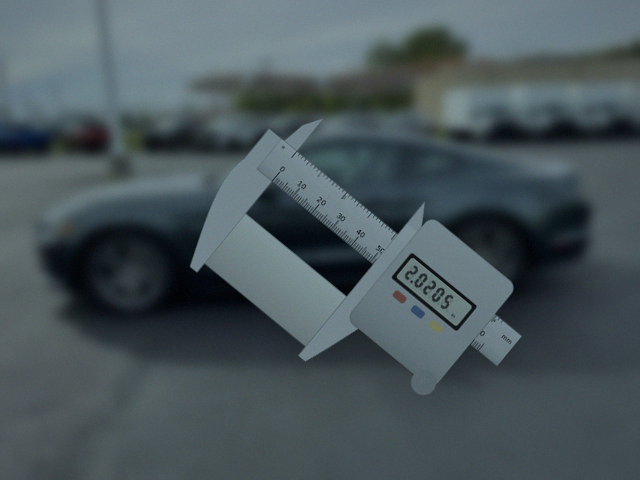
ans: {"value": 2.0205, "unit": "in"}
